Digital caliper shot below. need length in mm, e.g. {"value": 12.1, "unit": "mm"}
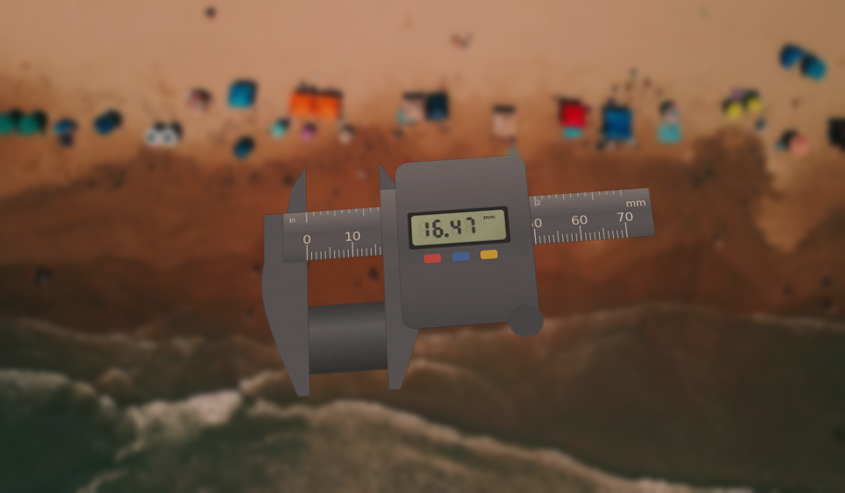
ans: {"value": 16.47, "unit": "mm"}
